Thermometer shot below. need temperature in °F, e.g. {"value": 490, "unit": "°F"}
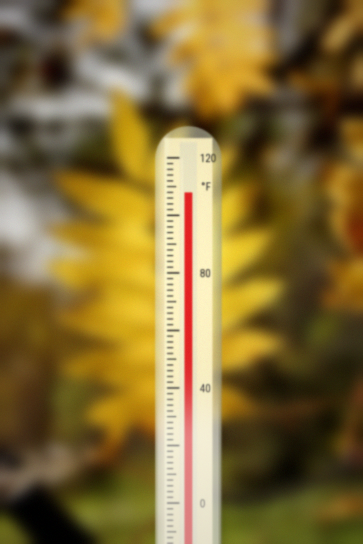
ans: {"value": 108, "unit": "°F"}
